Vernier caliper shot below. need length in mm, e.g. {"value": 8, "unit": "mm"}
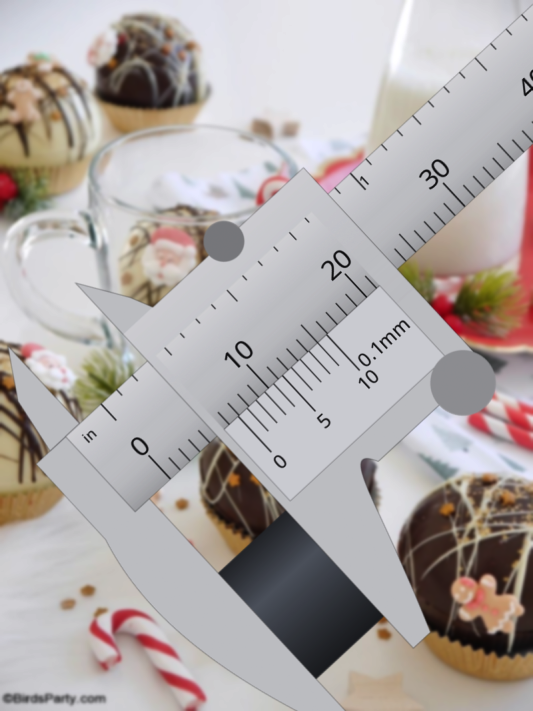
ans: {"value": 6.9, "unit": "mm"}
